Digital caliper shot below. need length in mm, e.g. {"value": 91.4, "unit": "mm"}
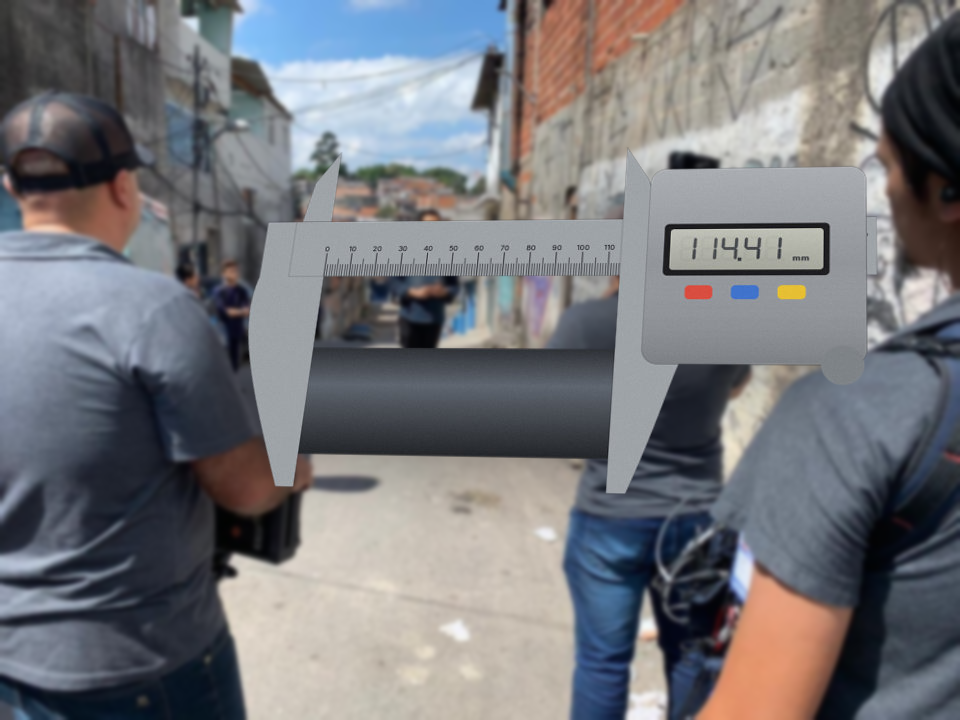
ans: {"value": 114.41, "unit": "mm"}
